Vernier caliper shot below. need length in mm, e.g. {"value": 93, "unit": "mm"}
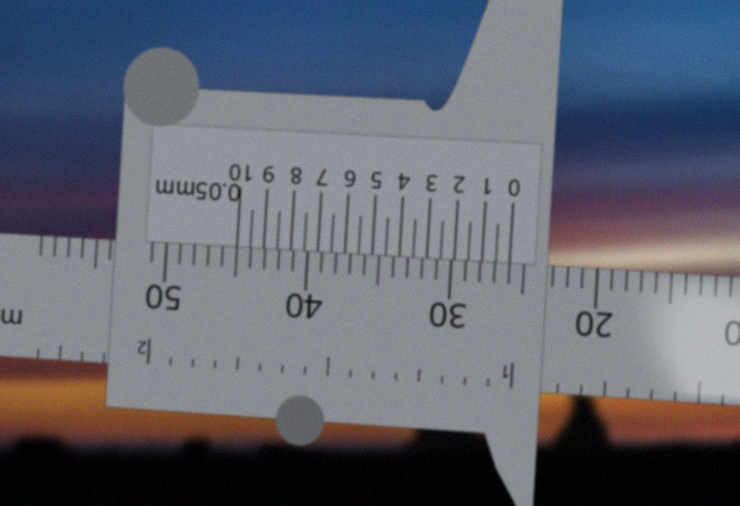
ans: {"value": 26.0, "unit": "mm"}
